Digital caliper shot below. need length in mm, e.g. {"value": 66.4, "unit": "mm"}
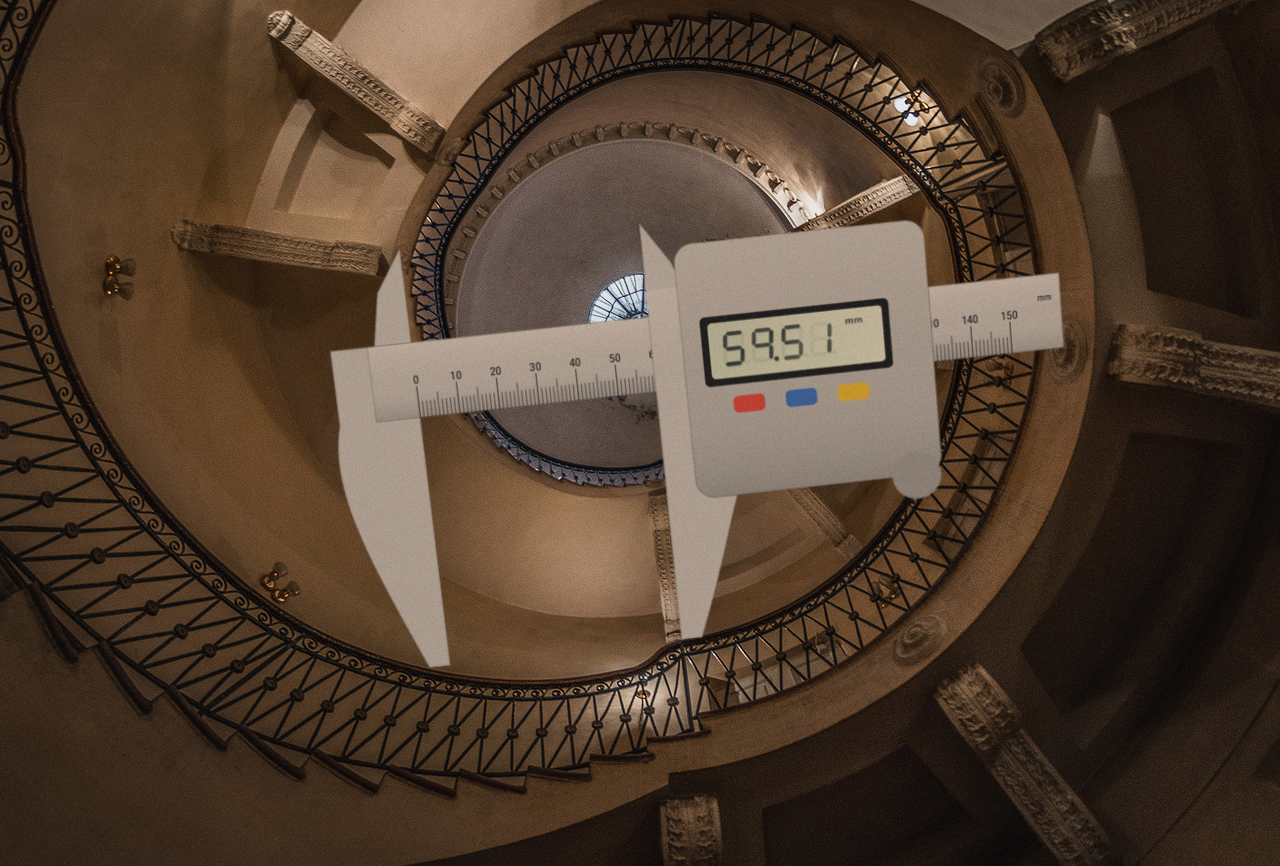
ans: {"value": 59.51, "unit": "mm"}
